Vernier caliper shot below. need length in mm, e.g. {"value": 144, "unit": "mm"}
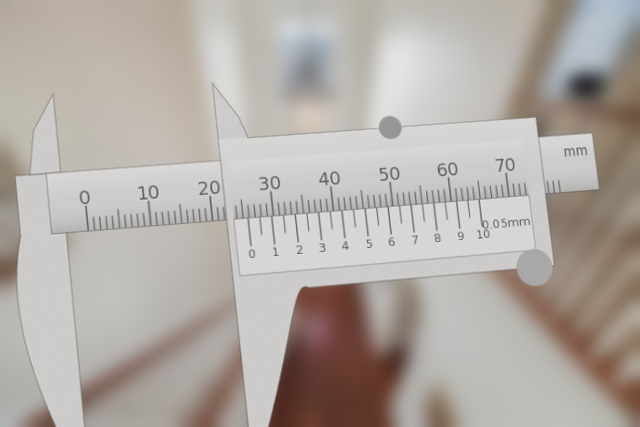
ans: {"value": 25.8, "unit": "mm"}
